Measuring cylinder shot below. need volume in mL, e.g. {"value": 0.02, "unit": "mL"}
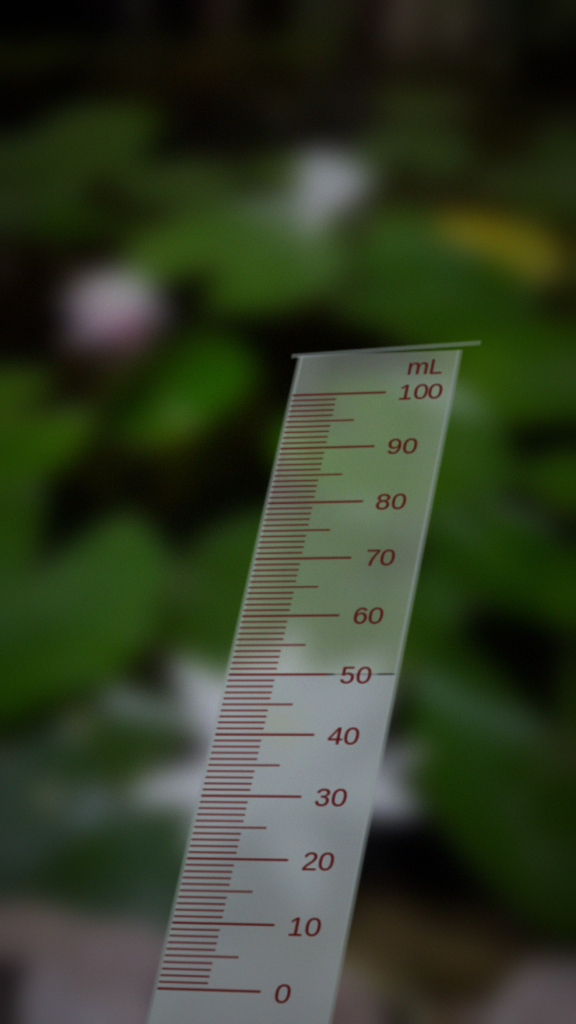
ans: {"value": 50, "unit": "mL"}
